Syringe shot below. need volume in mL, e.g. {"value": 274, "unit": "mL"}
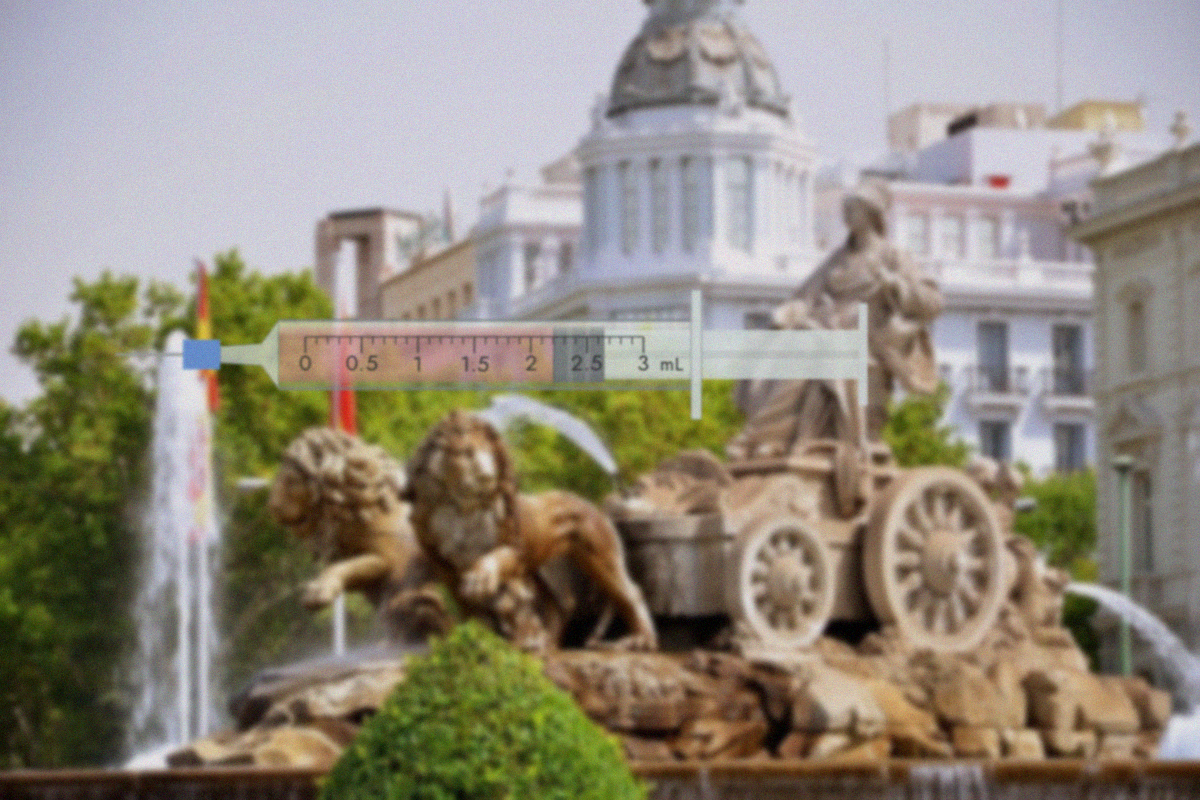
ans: {"value": 2.2, "unit": "mL"}
